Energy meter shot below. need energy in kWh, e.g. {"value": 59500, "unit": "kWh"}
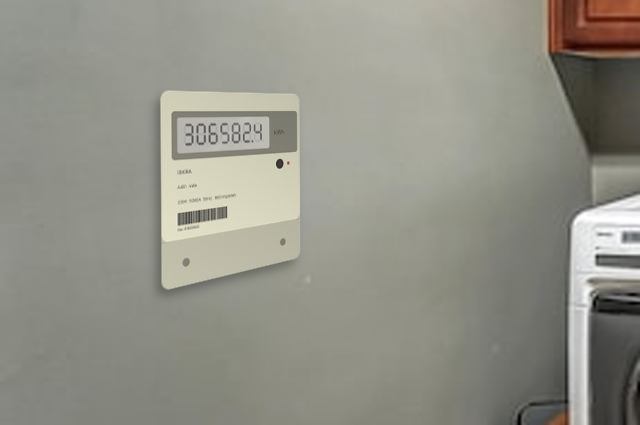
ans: {"value": 306582.4, "unit": "kWh"}
